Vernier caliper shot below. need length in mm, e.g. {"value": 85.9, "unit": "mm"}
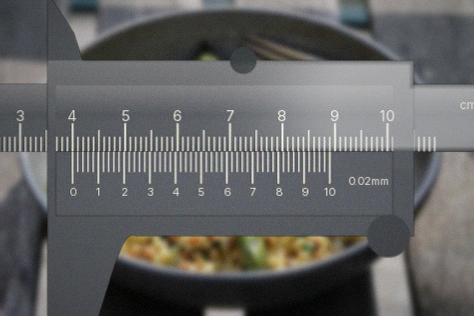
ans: {"value": 40.0, "unit": "mm"}
